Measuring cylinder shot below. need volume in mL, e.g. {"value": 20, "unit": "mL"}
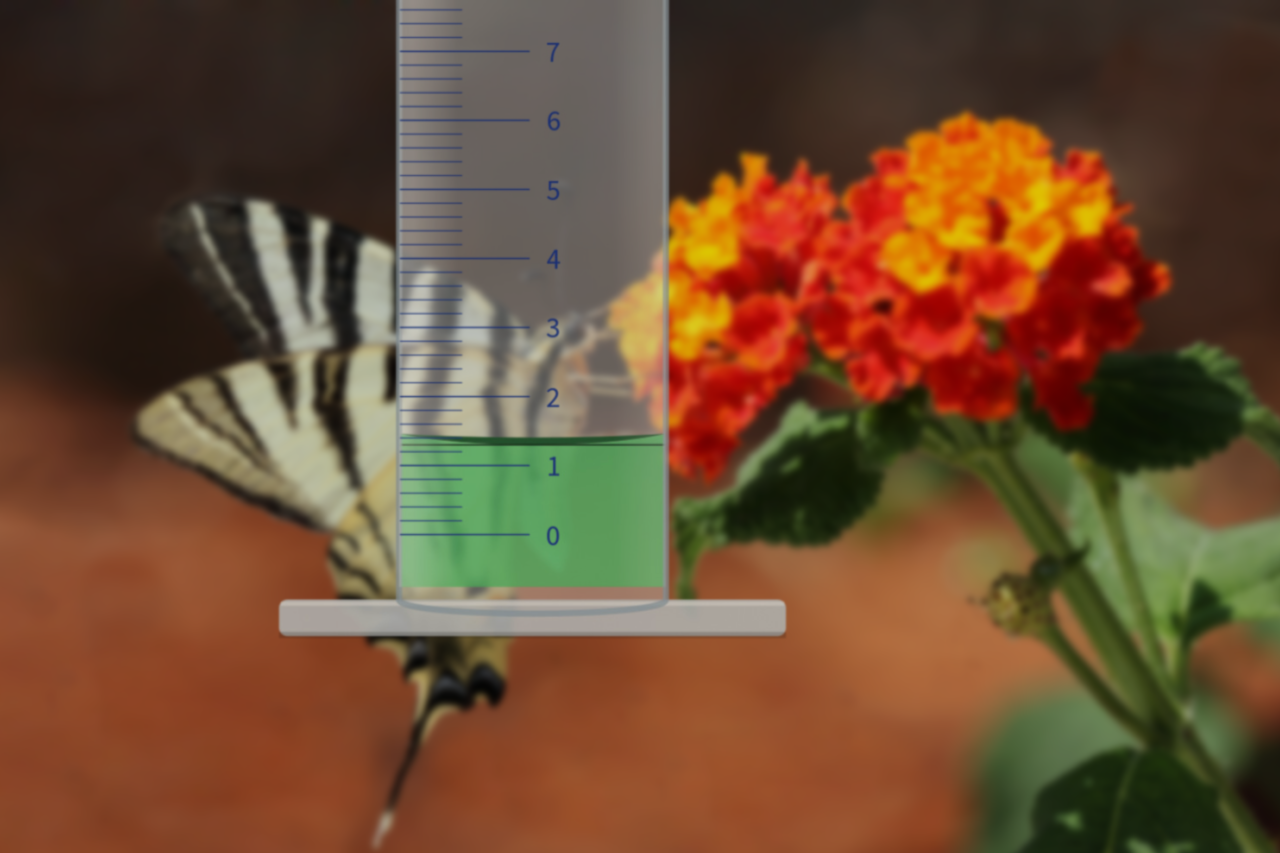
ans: {"value": 1.3, "unit": "mL"}
